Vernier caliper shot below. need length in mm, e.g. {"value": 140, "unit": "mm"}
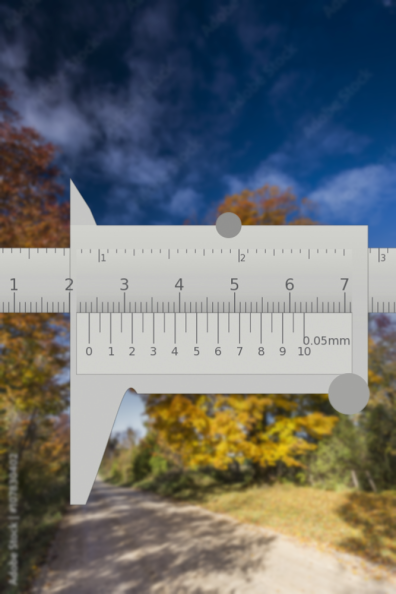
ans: {"value": 23.6, "unit": "mm"}
